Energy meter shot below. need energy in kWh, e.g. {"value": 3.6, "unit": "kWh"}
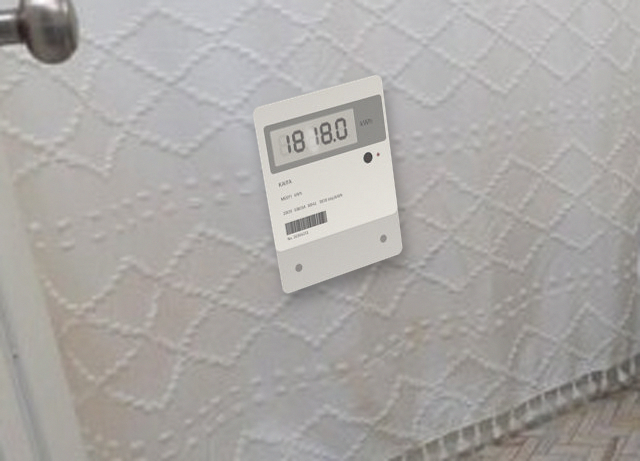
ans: {"value": 1818.0, "unit": "kWh"}
